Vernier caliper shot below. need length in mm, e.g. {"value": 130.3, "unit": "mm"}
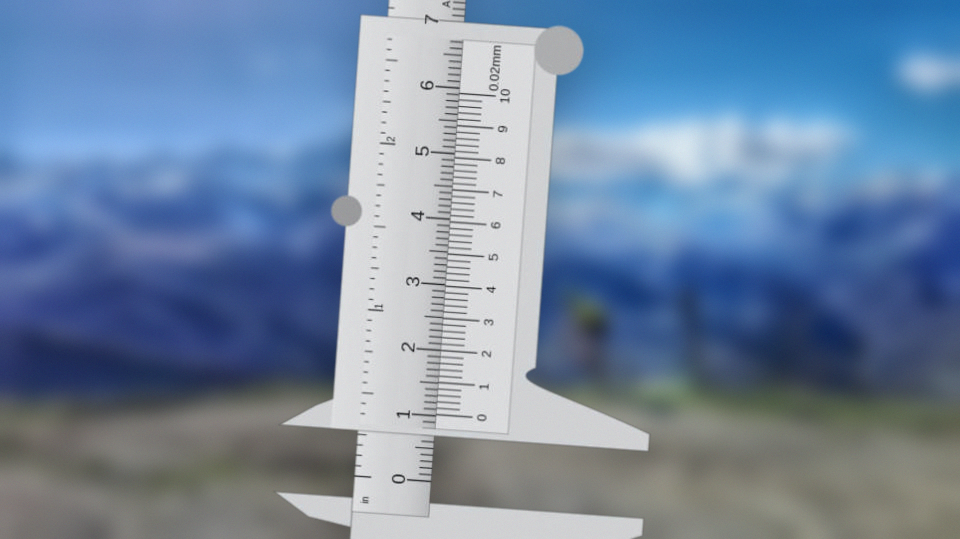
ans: {"value": 10.2, "unit": "mm"}
